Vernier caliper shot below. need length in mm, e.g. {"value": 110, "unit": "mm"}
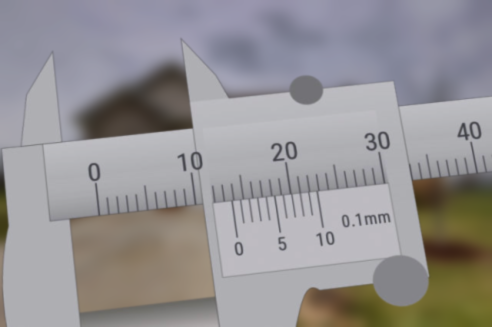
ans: {"value": 13.8, "unit": "mm"}
